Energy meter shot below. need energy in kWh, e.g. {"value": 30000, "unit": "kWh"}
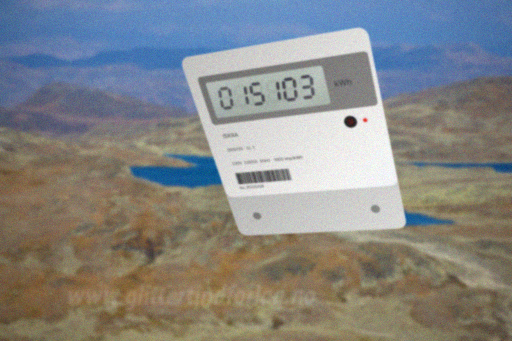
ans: {"value": 15103, "unit": "kWh"}
